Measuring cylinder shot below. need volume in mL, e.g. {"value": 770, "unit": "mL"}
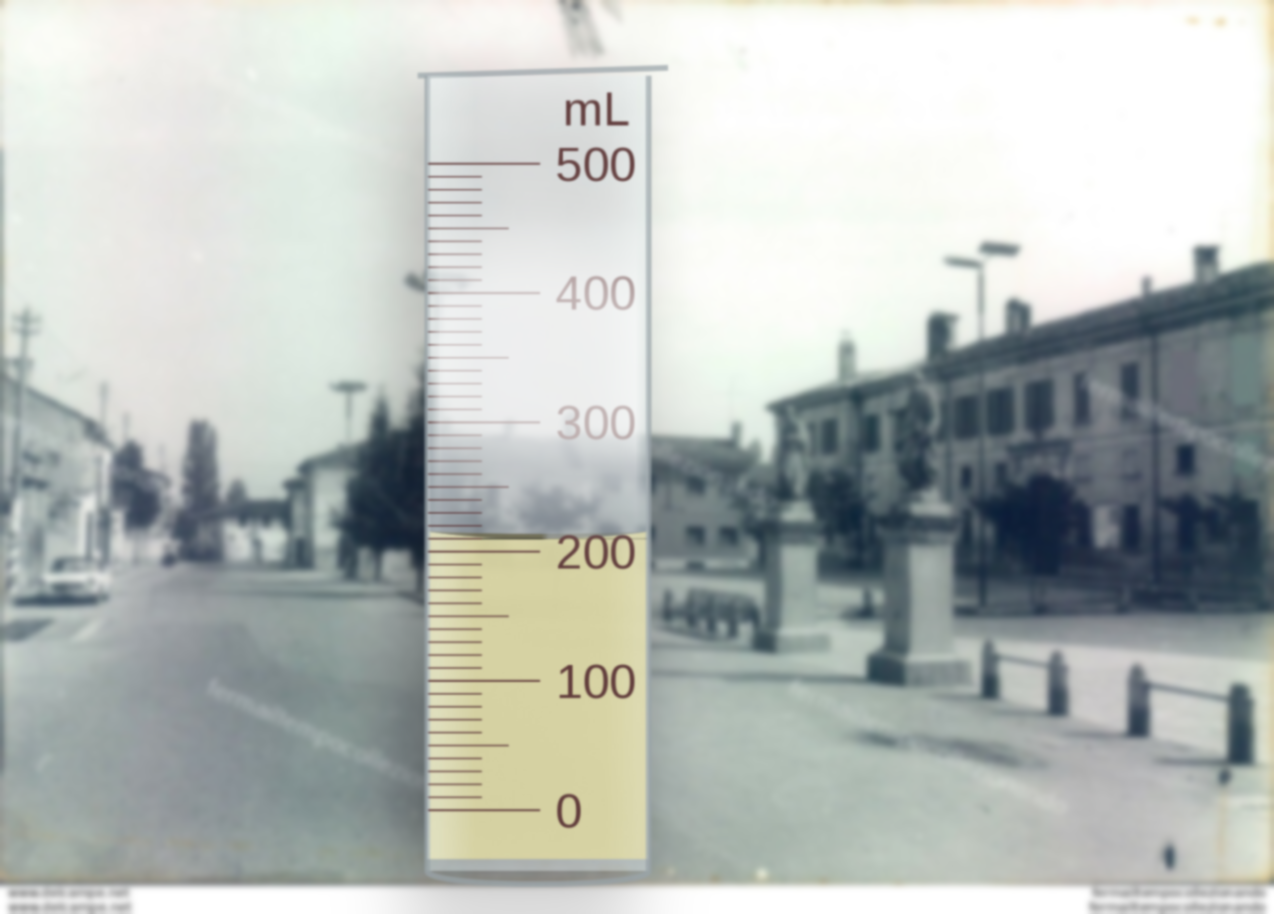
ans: {"value": 210, "unit": "mL"}
